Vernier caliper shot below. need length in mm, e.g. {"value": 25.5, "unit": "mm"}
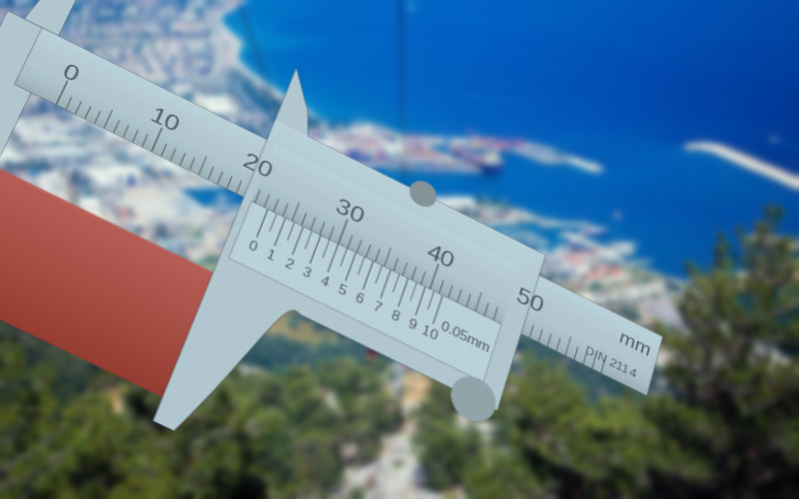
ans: {"value": 22.4, "unit": "mm"}
